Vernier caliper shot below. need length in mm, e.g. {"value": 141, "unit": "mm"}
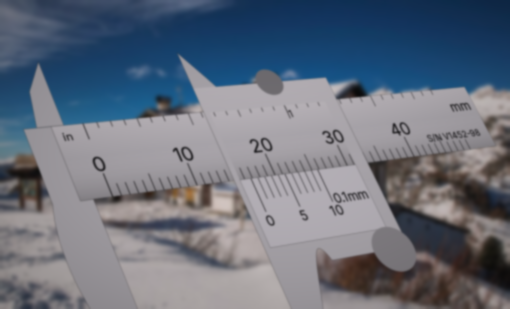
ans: {"value": 16.8, "unit": "mm"}
